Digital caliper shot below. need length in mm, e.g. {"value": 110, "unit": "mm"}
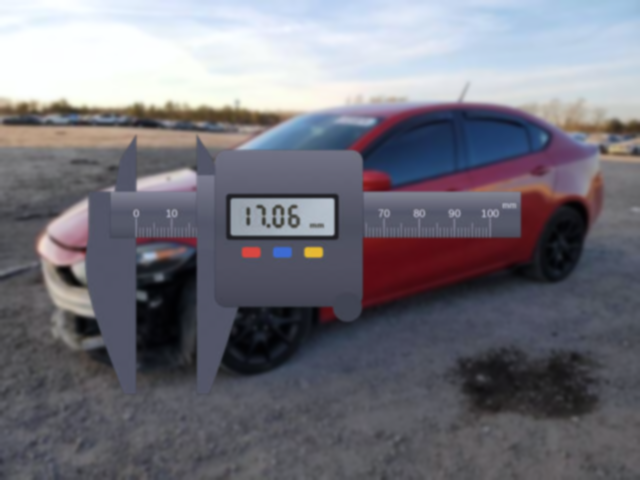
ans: {"value": 17.06, "unit": "mm"}
